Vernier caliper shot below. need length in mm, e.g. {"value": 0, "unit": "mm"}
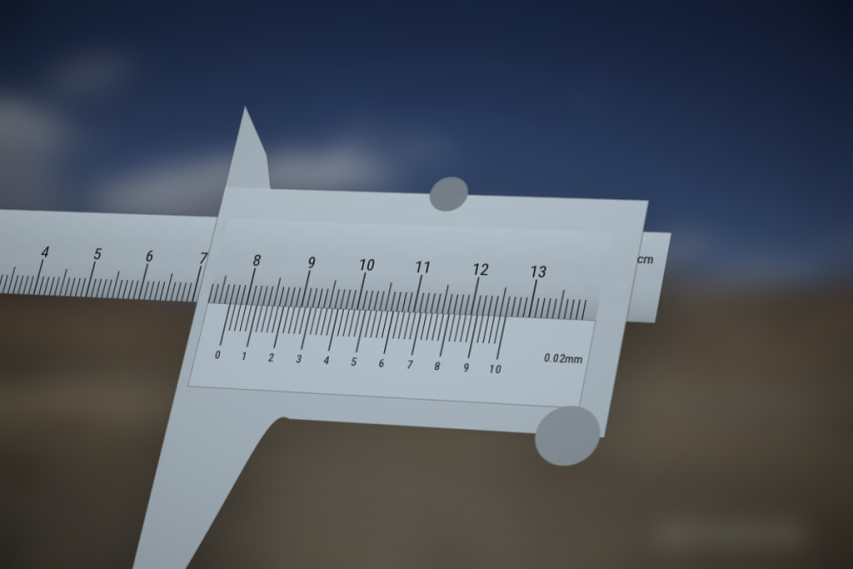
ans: {"value": 77.0, "unit": "mm"}
